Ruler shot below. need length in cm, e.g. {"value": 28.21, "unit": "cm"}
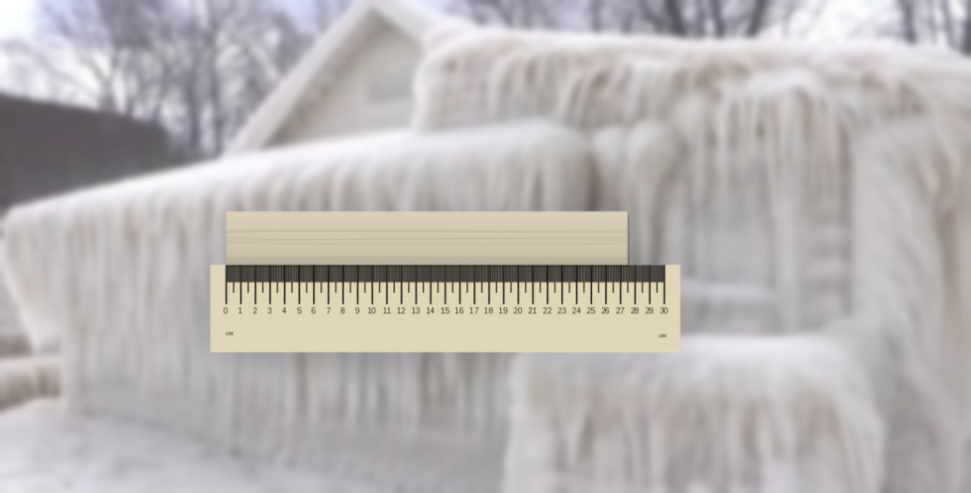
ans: {"value": 27.5, "unit": "cm"}
